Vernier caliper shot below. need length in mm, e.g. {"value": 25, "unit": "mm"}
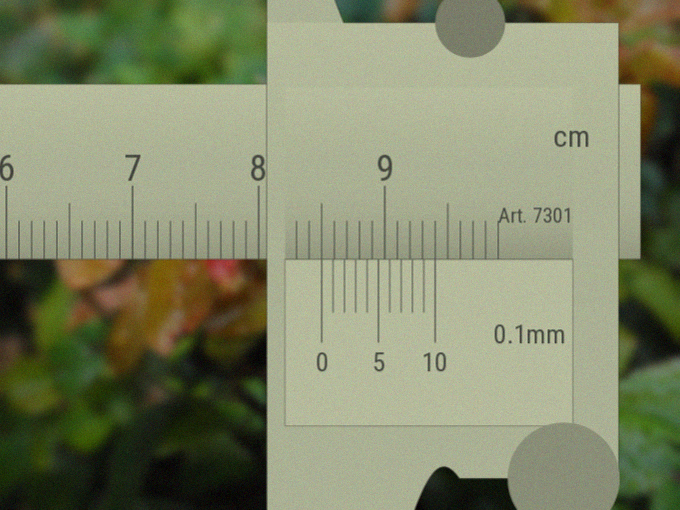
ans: {"value": 85.0, "unit": "mm"}
